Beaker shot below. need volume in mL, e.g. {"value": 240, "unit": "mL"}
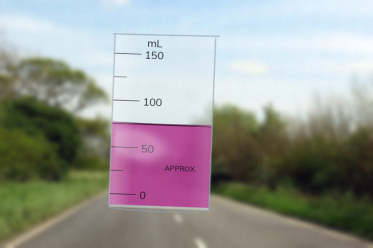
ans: {"value": 75, "unit": "mL"}
